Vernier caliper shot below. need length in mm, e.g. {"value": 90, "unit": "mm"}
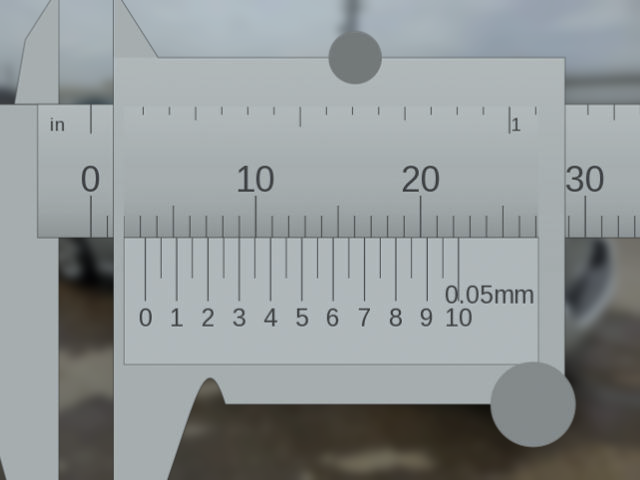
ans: {"value": 3.3, "unit": "mm"}
